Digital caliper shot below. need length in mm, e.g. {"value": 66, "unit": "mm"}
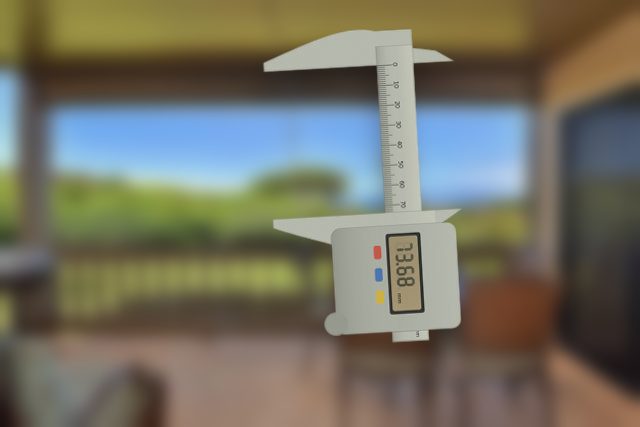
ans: {"value": 73.68, "unit": "mm"}
